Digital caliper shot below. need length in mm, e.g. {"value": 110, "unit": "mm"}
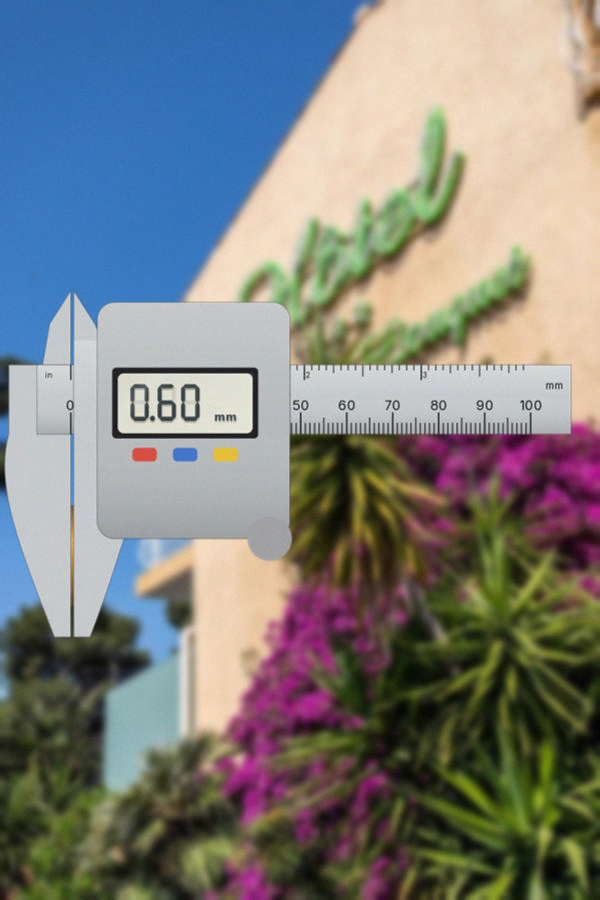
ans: {"value": 0.60, "unit": "mm"}
